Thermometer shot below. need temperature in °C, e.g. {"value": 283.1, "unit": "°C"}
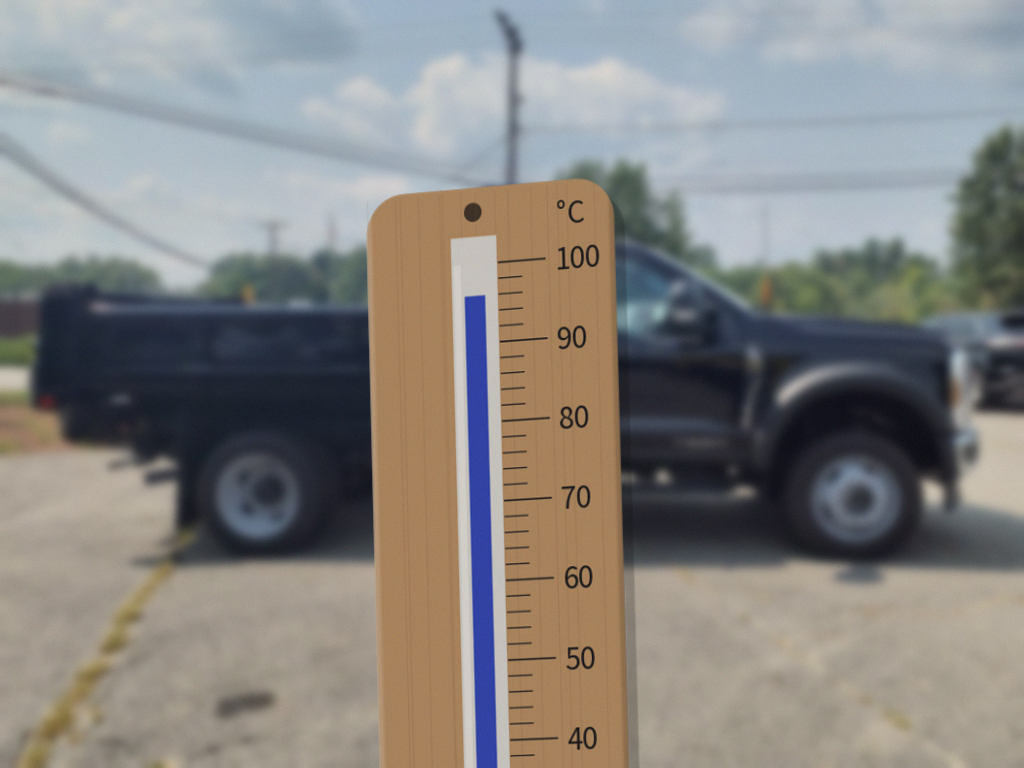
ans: {"value": 96, "unit": "°C"}
